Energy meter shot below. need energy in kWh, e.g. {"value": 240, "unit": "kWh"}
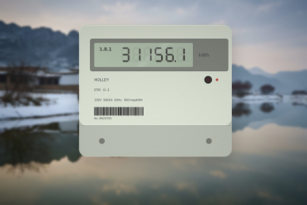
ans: {"value": 31156.1, "unit": "kWh"}
